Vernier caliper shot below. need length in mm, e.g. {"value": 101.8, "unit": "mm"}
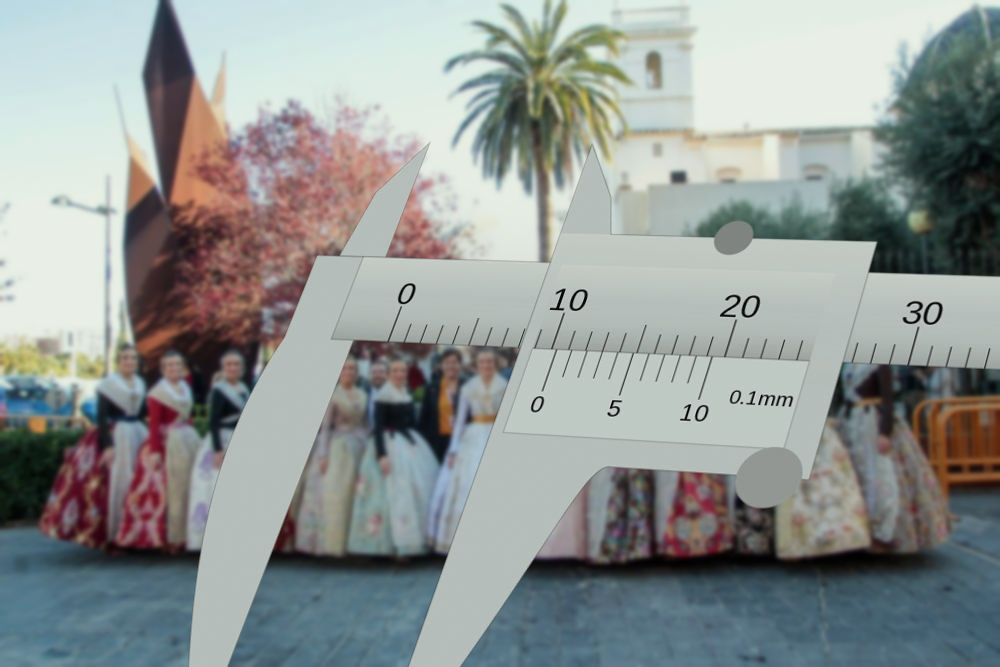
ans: {"value": 10.3, "unit": "mm"}
